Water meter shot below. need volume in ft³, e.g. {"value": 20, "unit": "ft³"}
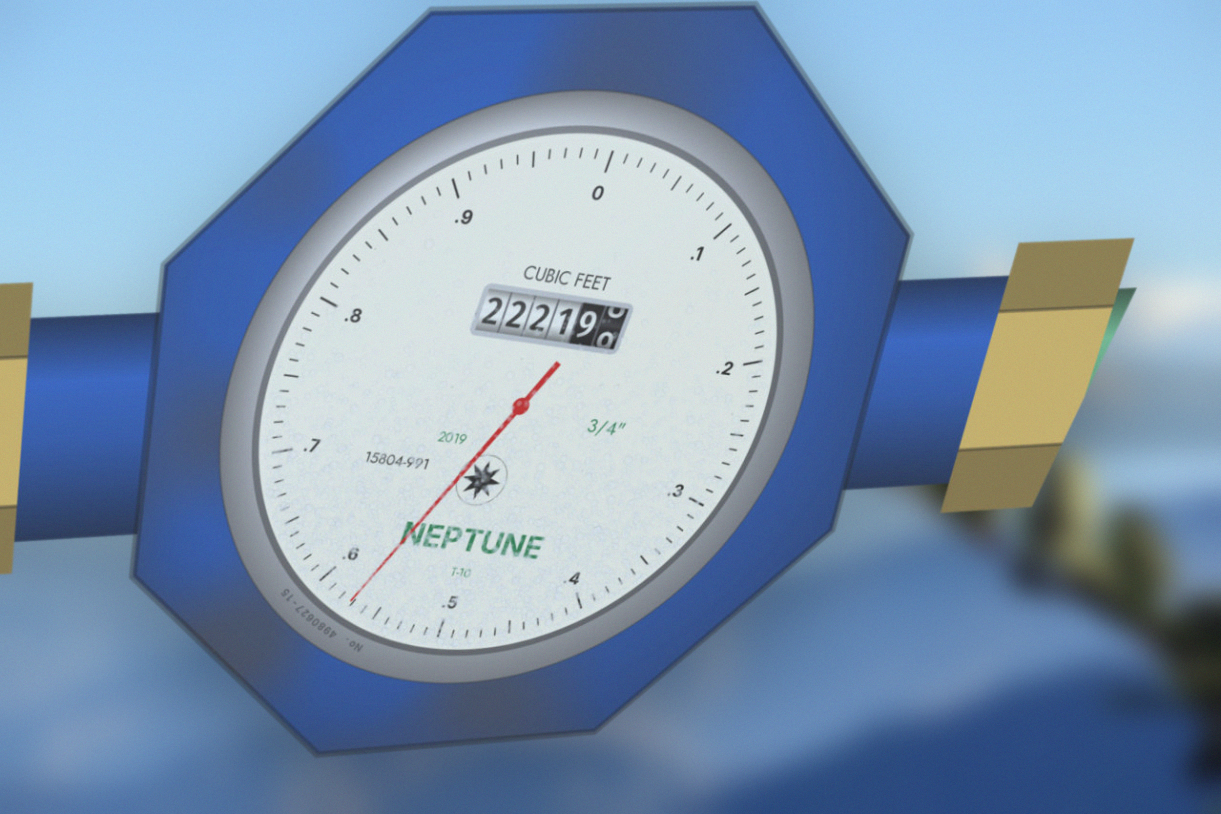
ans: {"value": 222198.57, "unit": "ft³"}
